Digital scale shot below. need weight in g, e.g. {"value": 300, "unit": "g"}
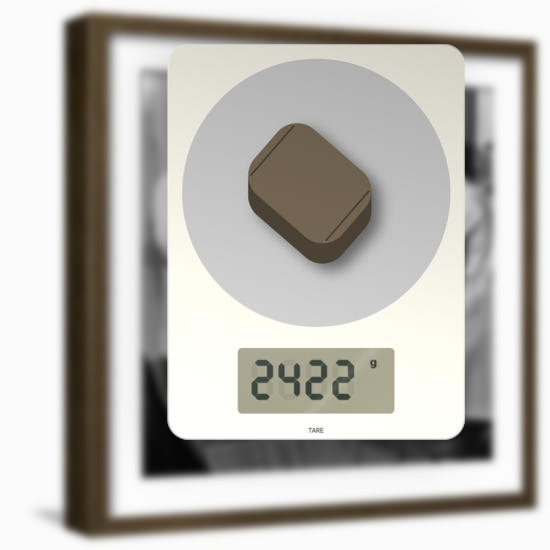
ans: {"value": 2422, "unit": "g"}
